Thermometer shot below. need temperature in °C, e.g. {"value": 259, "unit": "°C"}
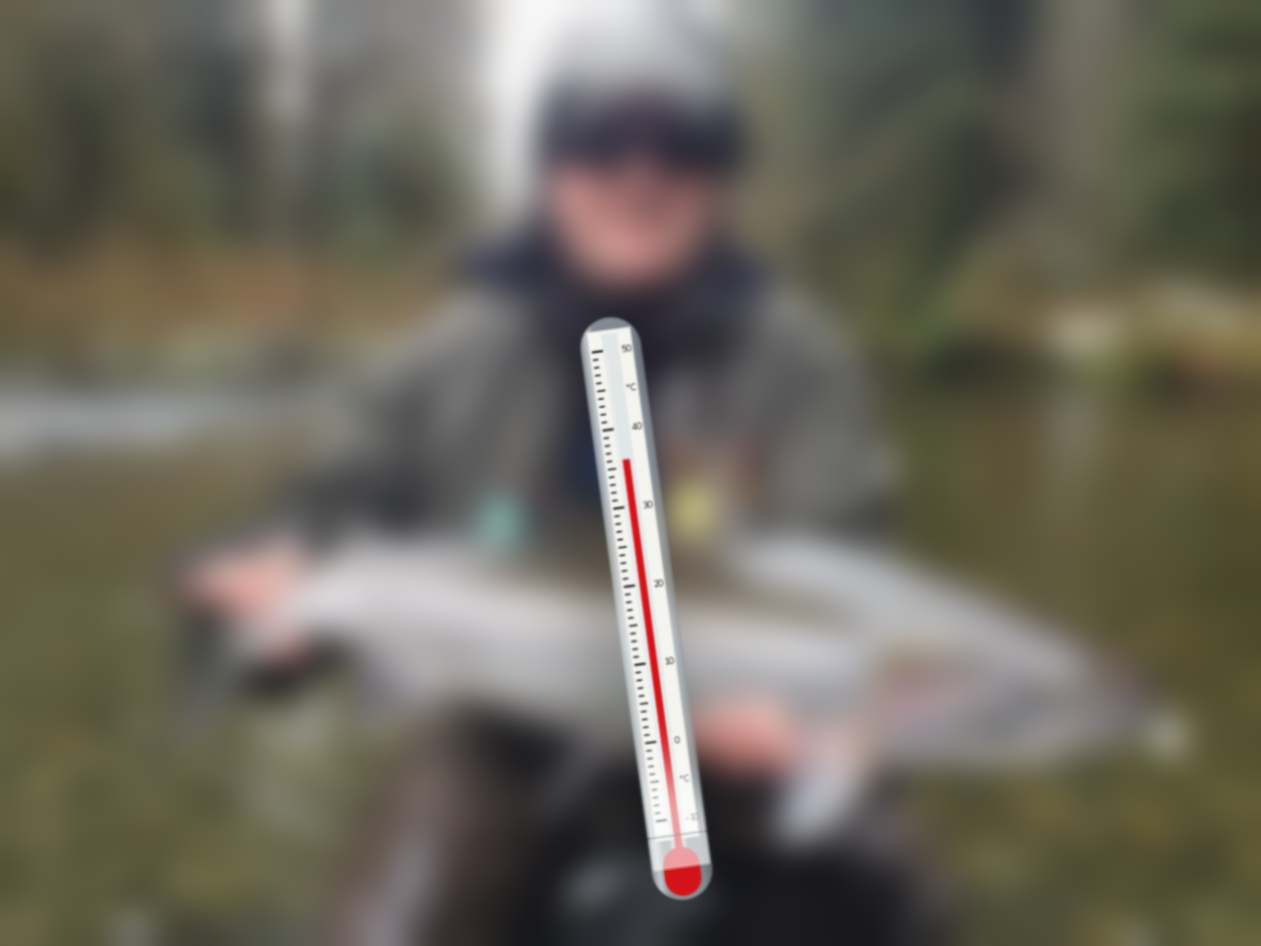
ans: {"value": 36, "unit": "°C"}
